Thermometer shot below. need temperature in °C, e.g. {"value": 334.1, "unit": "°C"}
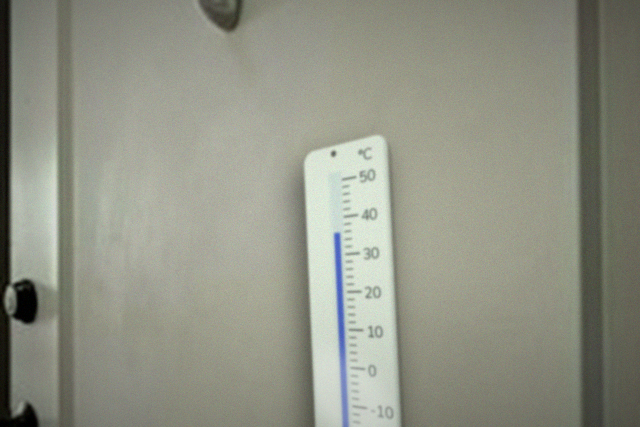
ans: {"value": 36, "unit": "°C"}
